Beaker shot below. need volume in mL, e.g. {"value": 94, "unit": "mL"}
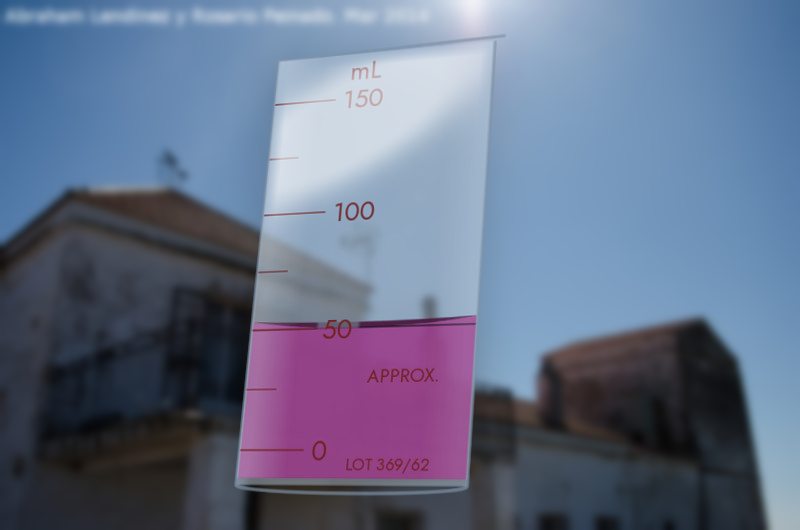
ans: {"value": 50, "unit": "mL"}
